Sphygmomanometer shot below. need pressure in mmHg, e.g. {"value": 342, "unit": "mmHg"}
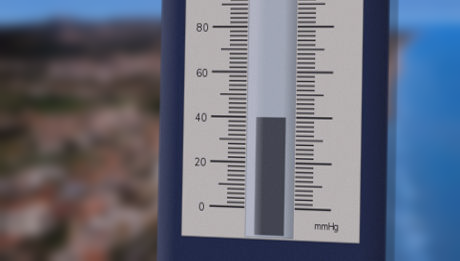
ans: {"value": 40, "unit": "mmHg"}
